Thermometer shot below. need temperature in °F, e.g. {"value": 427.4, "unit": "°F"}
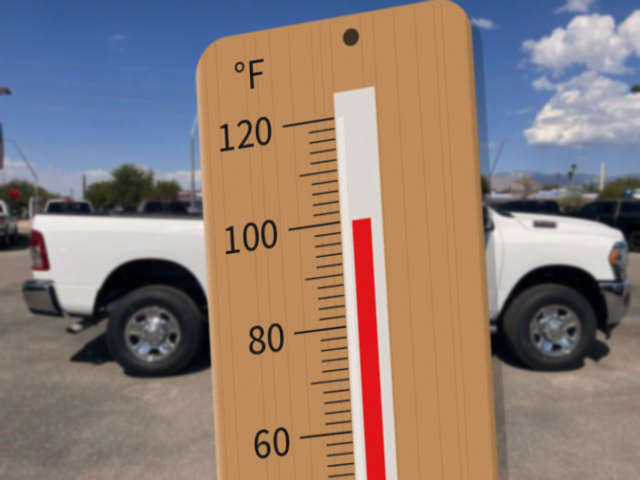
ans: {"value": 100, "unit": "°F"}
